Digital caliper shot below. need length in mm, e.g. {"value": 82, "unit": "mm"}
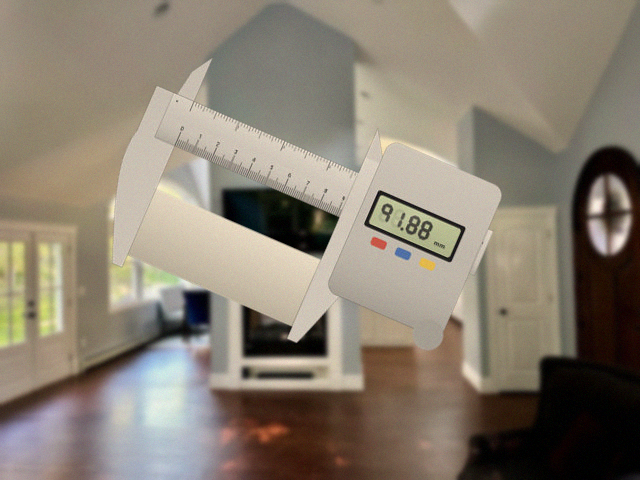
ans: {"value": 91.88, "unit": "mm"}
